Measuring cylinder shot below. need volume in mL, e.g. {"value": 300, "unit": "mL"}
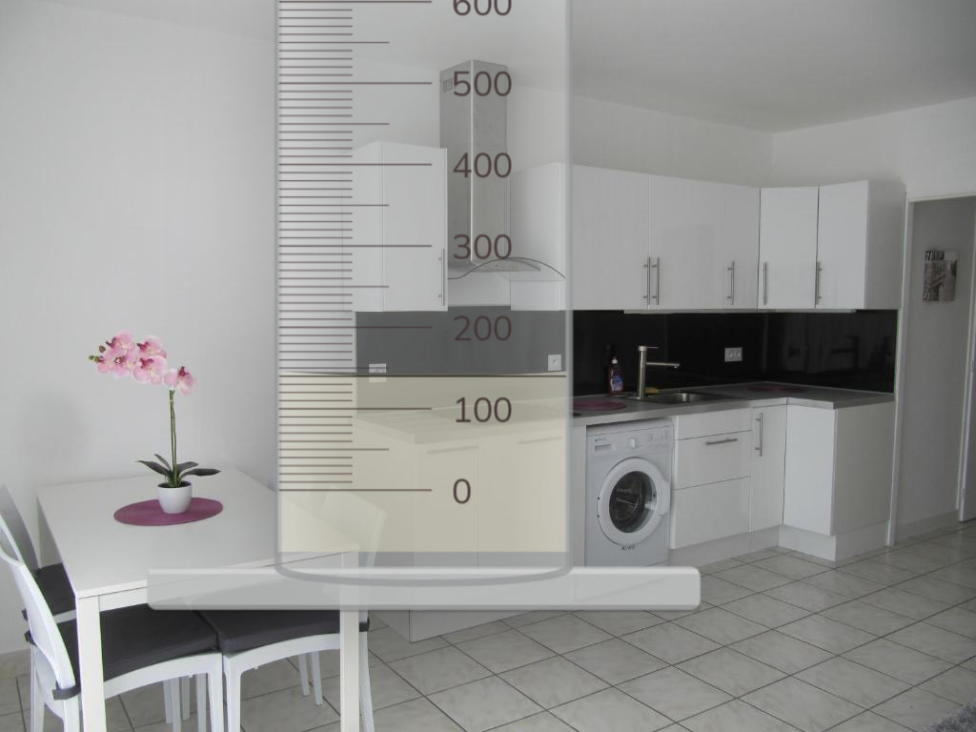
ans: {"value": 140, "unit": "mL"}
